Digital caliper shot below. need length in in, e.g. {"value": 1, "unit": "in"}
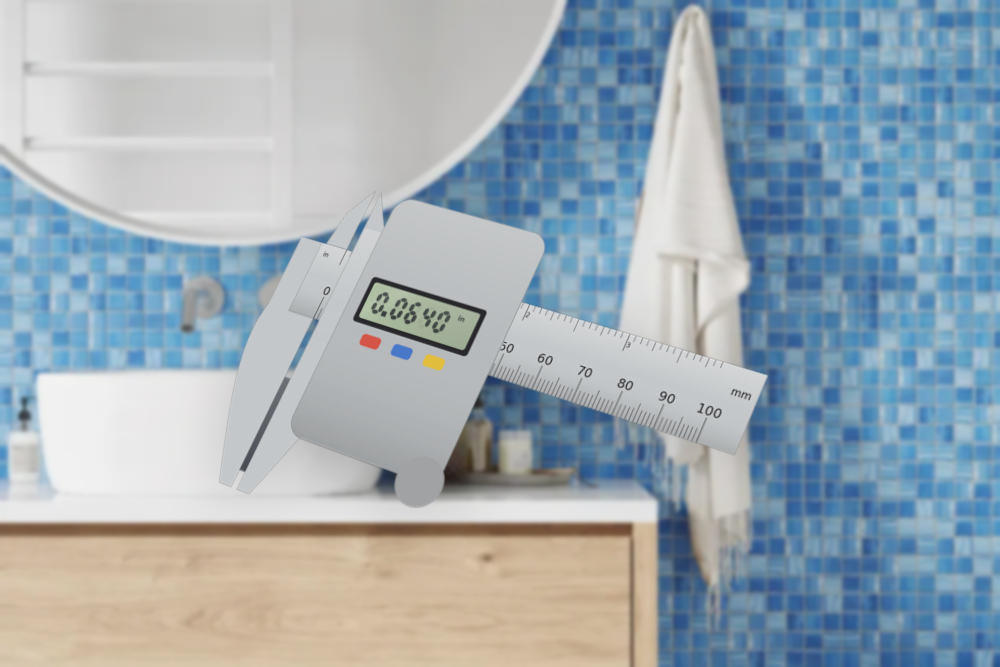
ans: {"value": 0.0640, "unit": "in"}
